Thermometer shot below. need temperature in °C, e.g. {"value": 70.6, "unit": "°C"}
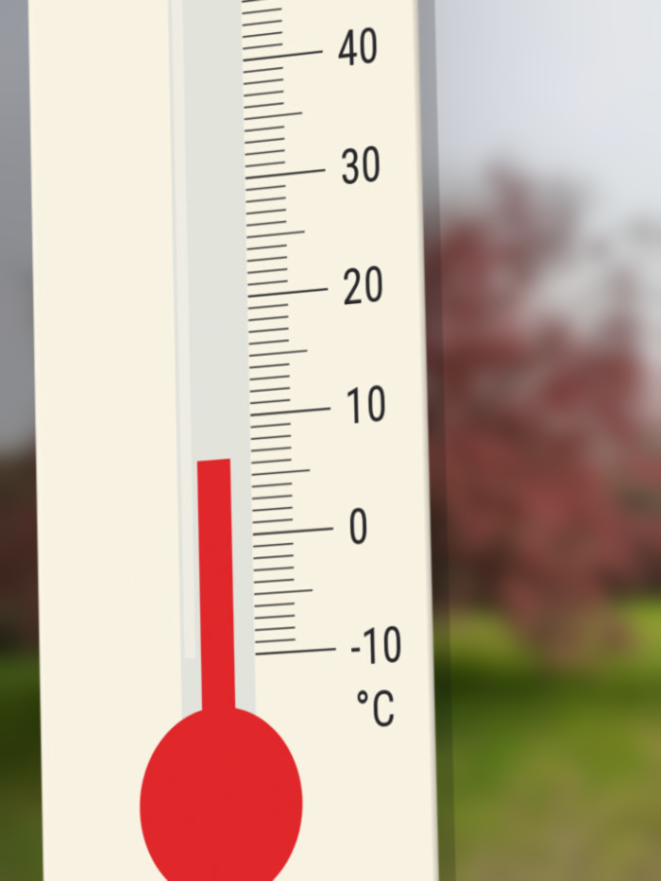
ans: {"value": 6.5, "unit": "°C"}
